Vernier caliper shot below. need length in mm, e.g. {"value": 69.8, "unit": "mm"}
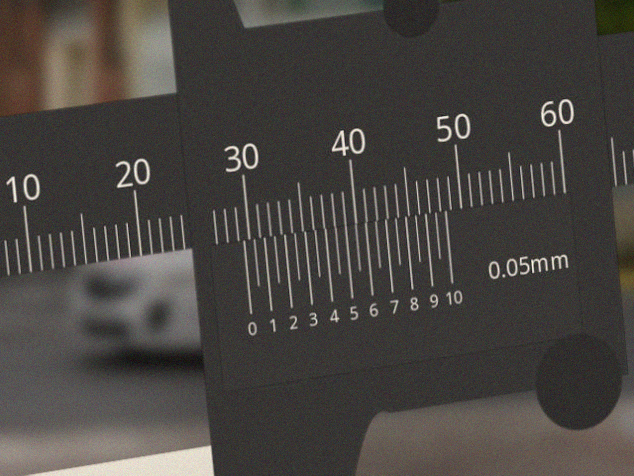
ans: {"value": 29.5, "unit": "mm"}
